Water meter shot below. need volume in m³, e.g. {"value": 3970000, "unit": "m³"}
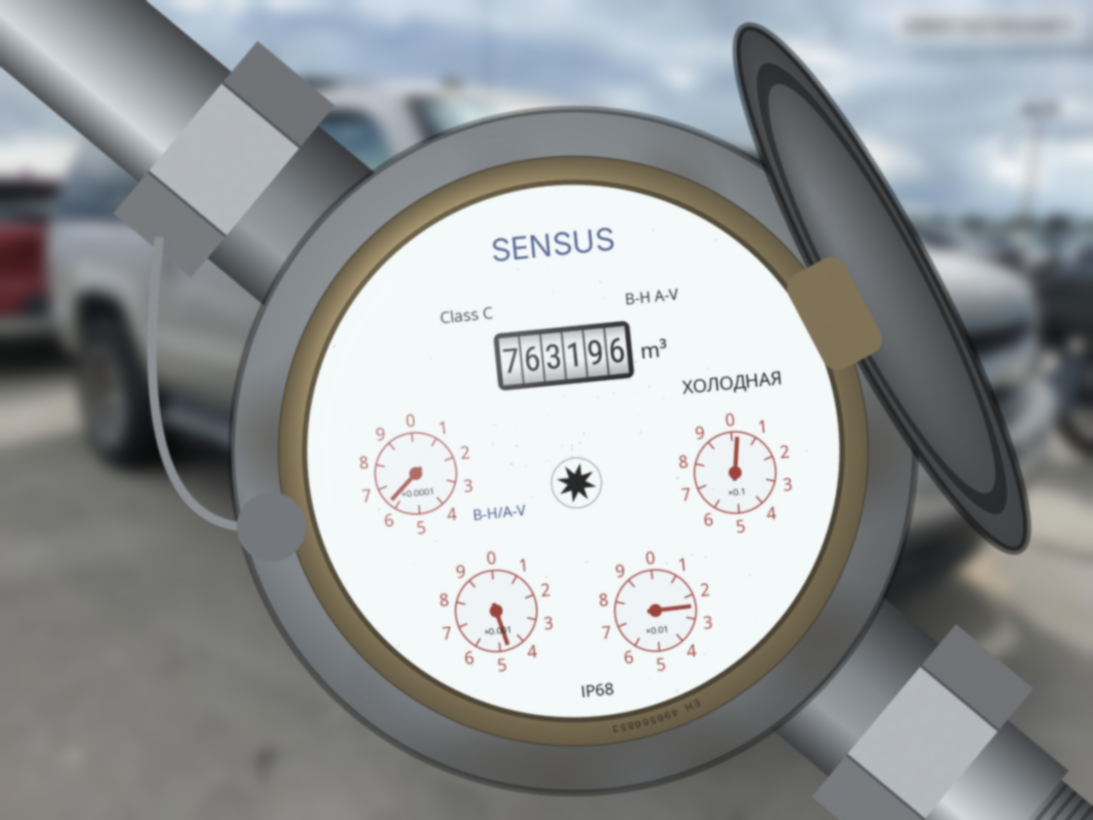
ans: {"value": 763196.0246, "unit": "m³"}
